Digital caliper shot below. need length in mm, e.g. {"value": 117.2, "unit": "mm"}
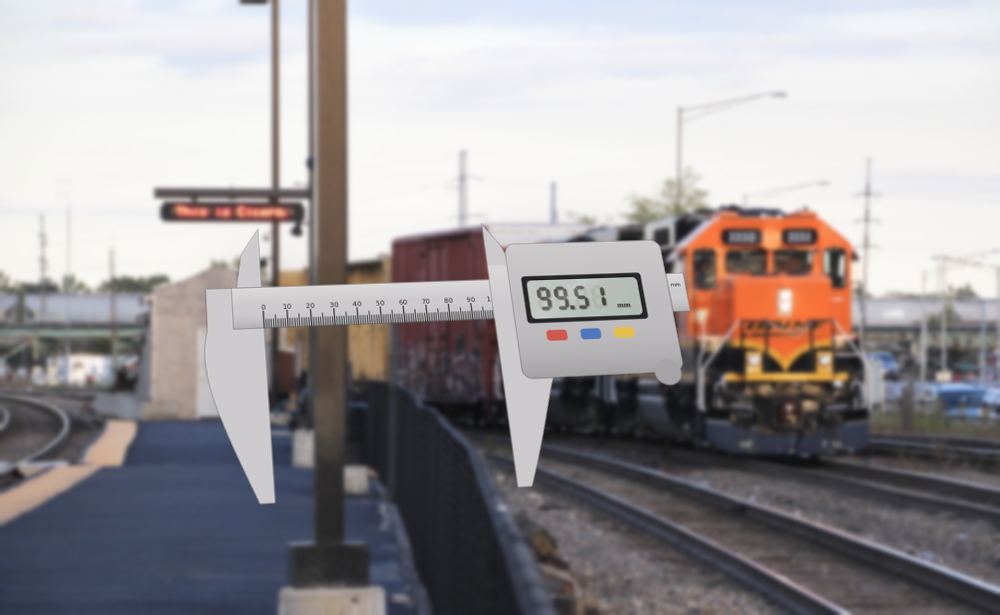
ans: {"value": 99.51, "unit": "mm"}
